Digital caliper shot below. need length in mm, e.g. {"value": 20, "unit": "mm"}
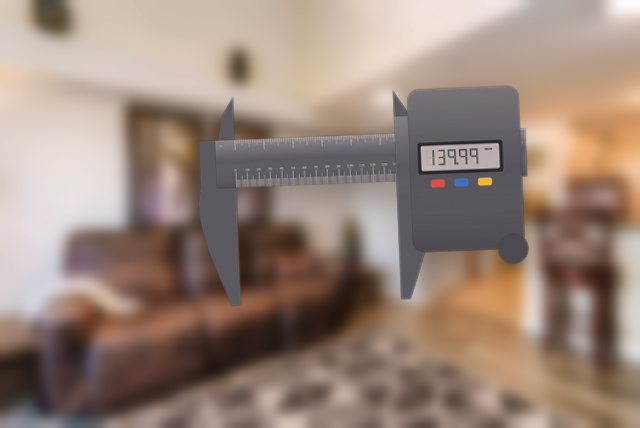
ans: {"value": 139.99, "unit": "mm"}
